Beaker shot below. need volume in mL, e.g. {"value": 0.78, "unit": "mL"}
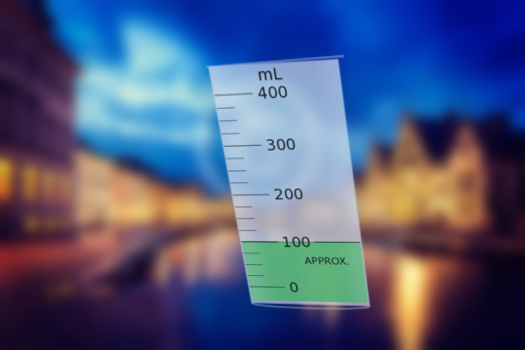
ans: {"value": 100, "unit": "mL"}
